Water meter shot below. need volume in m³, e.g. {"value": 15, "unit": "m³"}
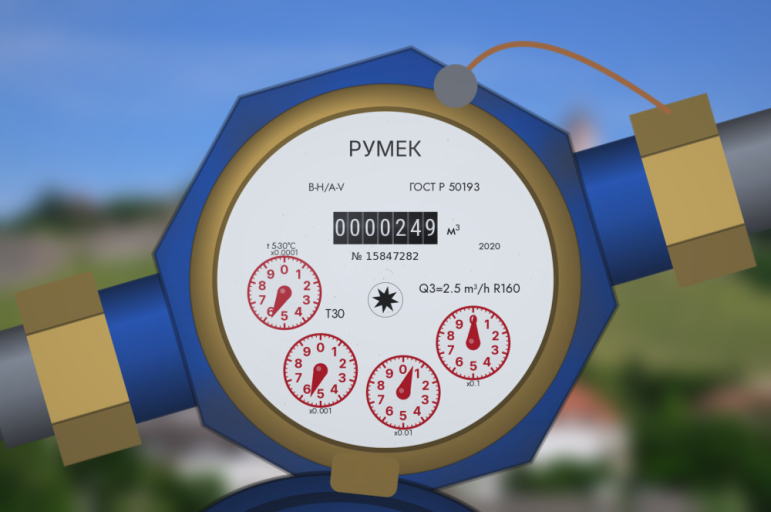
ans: {"value": 249.0055, "unit": "m³"}
